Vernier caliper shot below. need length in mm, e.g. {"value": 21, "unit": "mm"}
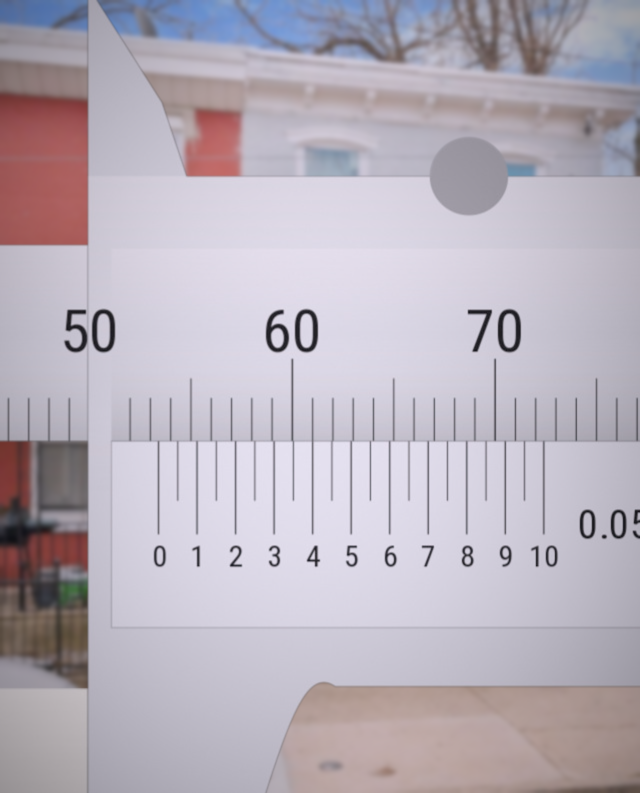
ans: {"value": 53.4, "unit": "mm"}
